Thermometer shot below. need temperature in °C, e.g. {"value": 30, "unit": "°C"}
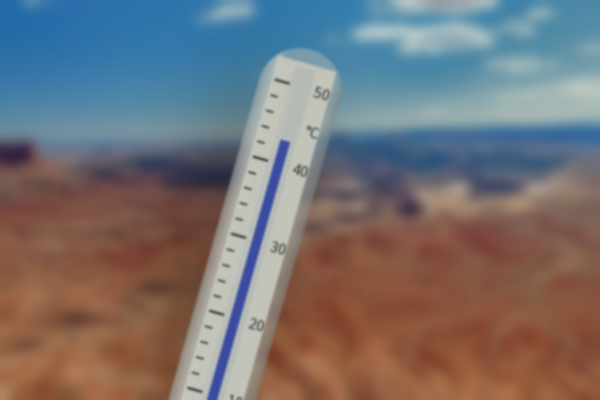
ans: {"value": 43, "unit": "°C"}
